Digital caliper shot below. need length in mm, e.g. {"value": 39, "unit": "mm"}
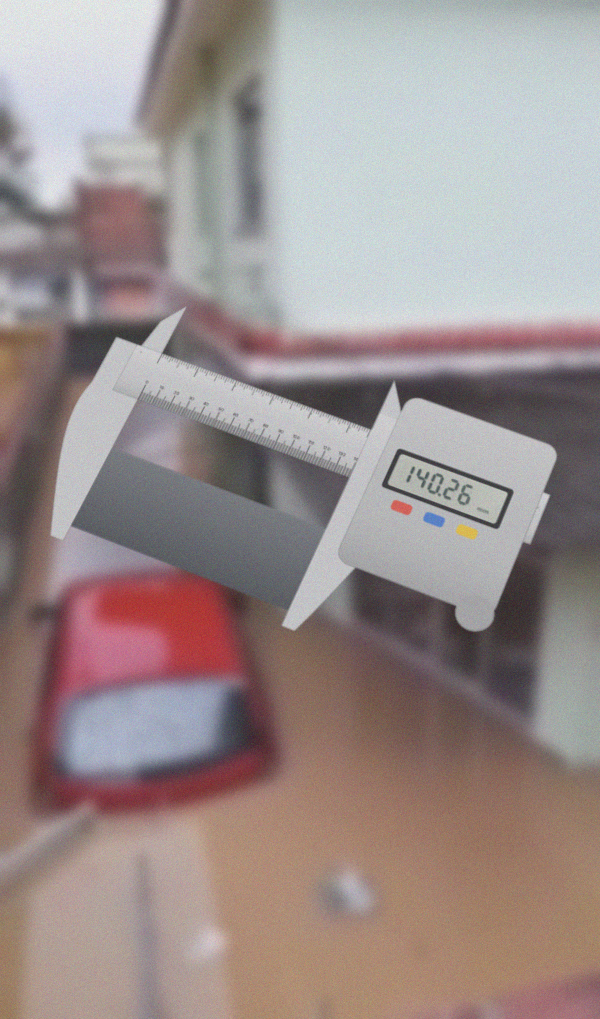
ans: {"value": 140.26, "unit": "mm"}
